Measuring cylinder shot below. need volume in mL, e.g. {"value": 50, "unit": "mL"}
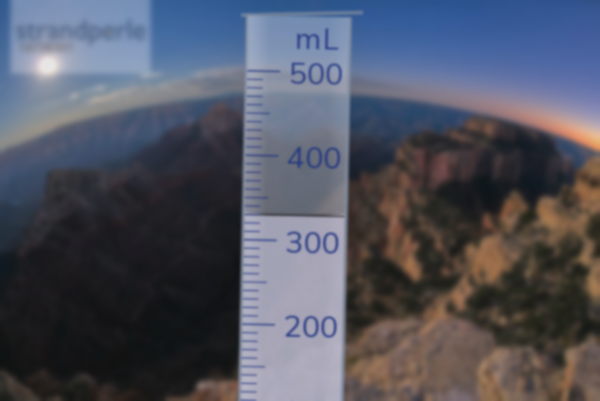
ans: {"value": 330, "unit": "mL"}
